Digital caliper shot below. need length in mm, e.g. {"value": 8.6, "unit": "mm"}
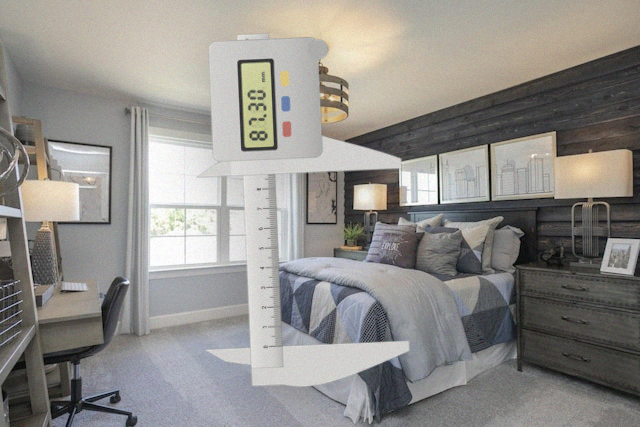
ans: {"value": 87.30, "unit": "mm"}
